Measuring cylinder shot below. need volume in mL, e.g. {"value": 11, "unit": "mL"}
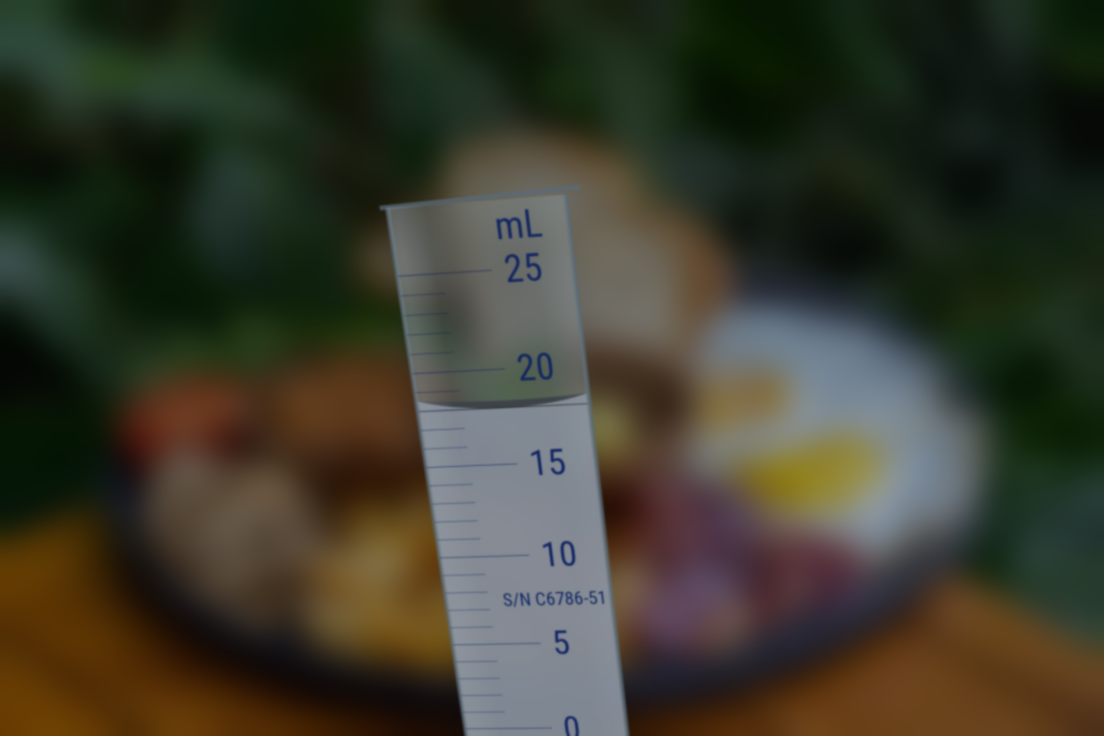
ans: {"value": 18, "unit": "mL"}
